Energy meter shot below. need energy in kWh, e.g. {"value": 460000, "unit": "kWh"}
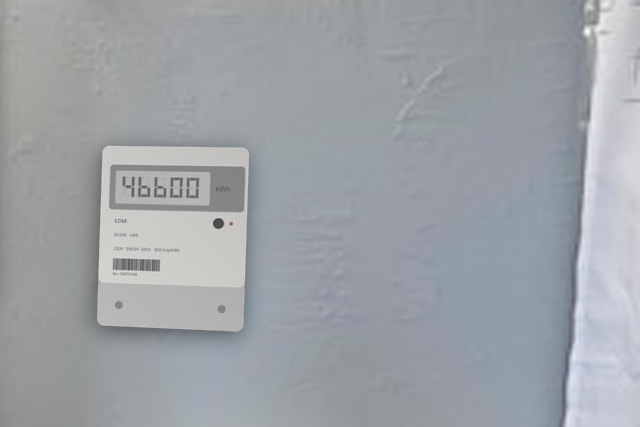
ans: {"value": 46600, "unit": "kWh"}
